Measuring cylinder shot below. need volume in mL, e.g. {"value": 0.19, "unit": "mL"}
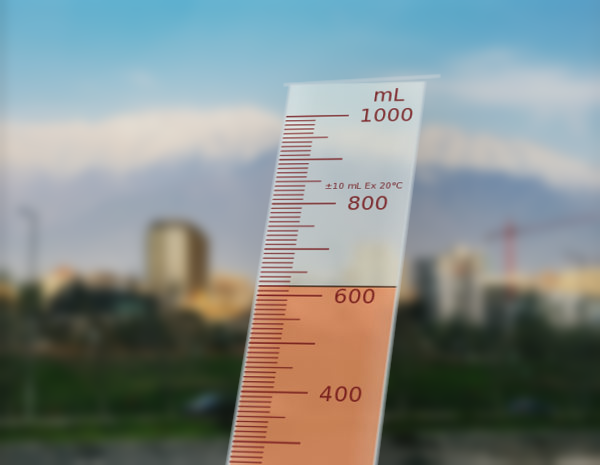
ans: {"value": 620, "unit": "mL"}
